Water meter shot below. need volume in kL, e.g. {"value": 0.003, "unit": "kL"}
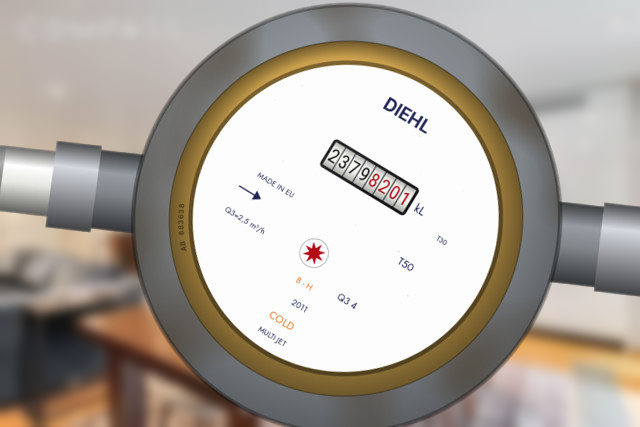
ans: {"value": 2379.8201, "unit": "kL"}
